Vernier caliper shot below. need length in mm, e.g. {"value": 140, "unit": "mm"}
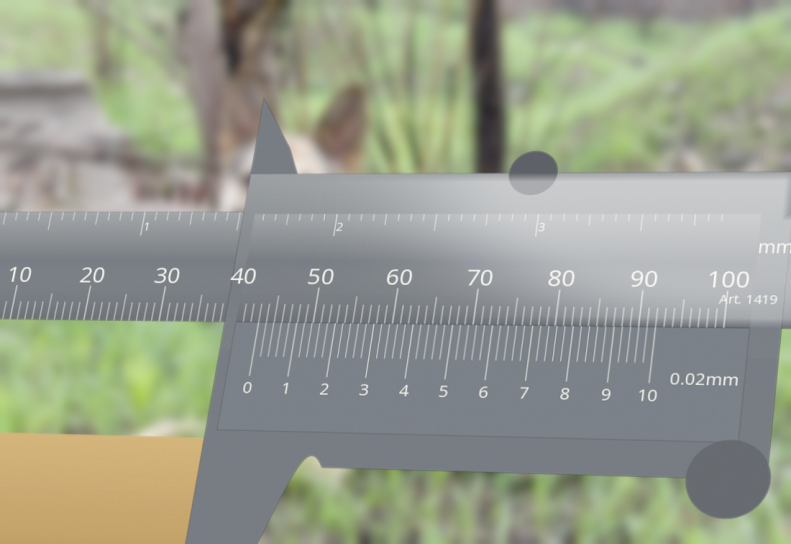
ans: {"value": 43.0, "unit": "mm"}
